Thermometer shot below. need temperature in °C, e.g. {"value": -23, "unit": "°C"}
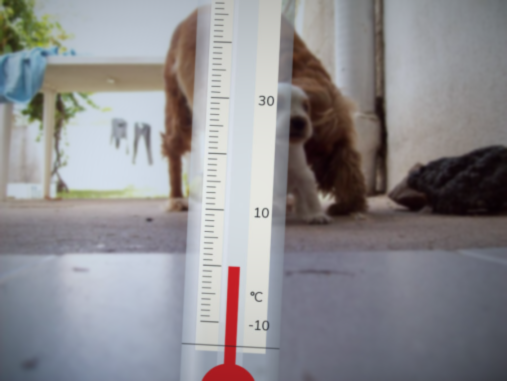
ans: {"value": 0, "unit": "°C"}
